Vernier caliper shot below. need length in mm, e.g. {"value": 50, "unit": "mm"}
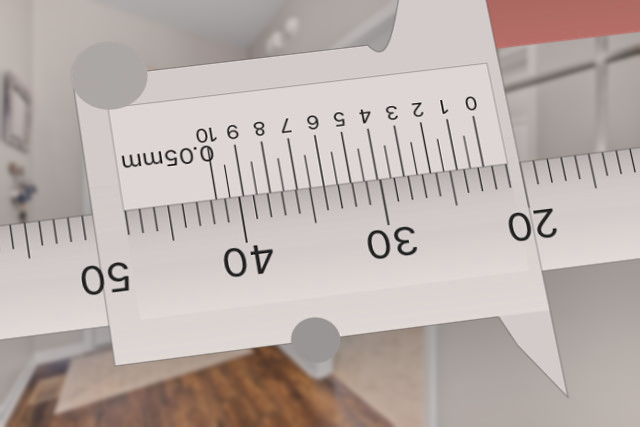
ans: {"value": 22.6, "unit": "mm"}
